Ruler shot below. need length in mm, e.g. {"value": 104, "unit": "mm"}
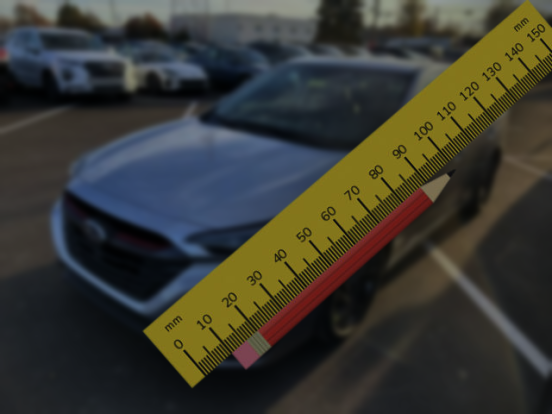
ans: {"value": 90, "unit": "mm"}
